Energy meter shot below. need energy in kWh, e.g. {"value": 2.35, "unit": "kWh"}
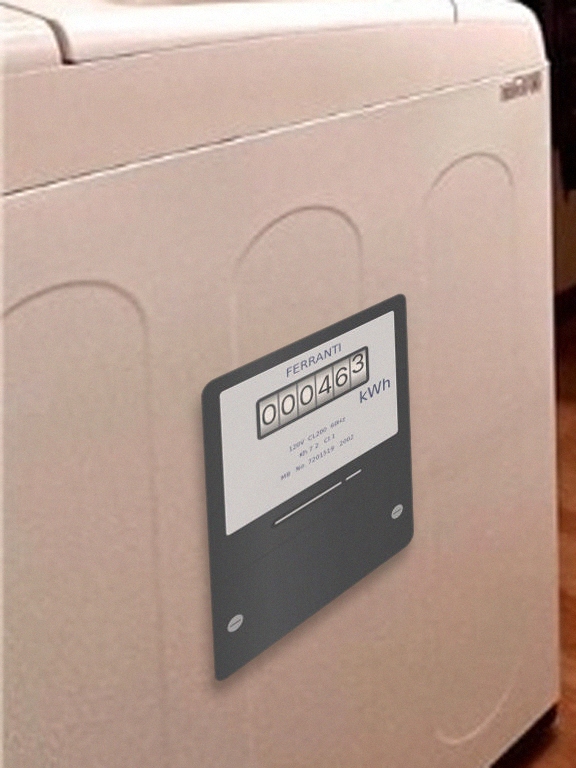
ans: {"value": 463, "unit": "kWh"}
